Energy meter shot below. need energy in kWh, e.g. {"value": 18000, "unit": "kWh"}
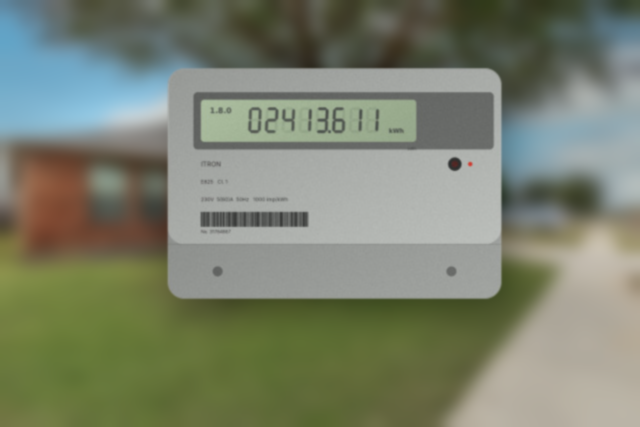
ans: {"value": 2413.611, "unit": "kWh"}
